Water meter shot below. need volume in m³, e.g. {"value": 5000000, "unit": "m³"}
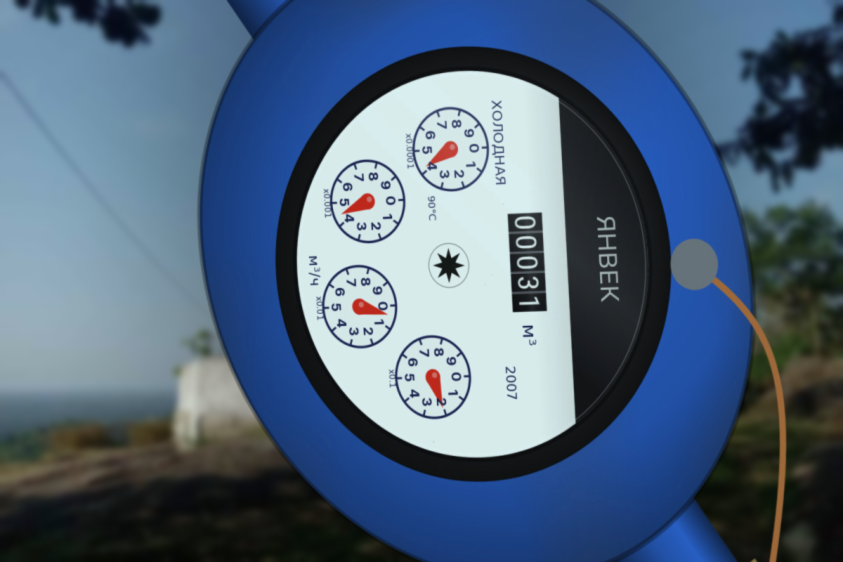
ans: {"value": 31.2044, "unit": "m³"}
